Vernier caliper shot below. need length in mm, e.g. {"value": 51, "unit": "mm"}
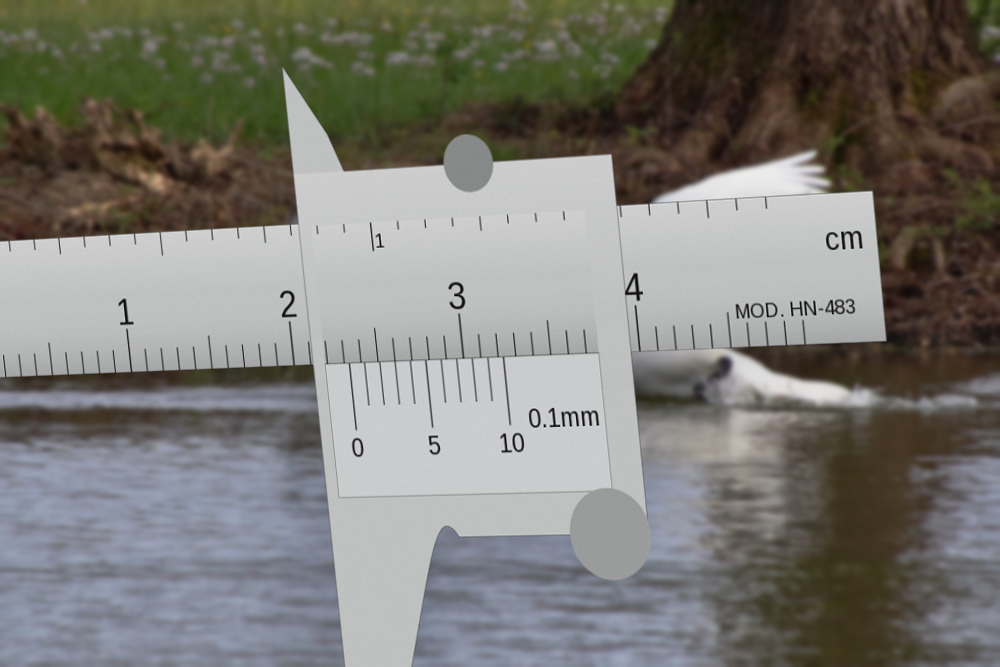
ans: {"value": 23.3, "unit": "mm"}
